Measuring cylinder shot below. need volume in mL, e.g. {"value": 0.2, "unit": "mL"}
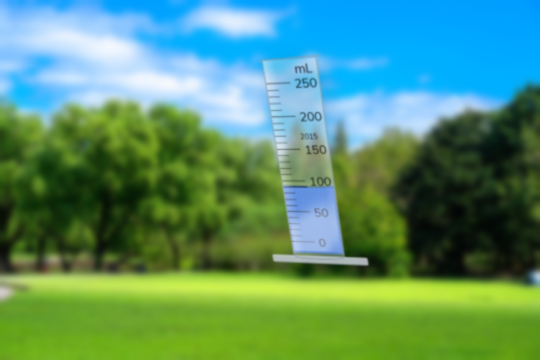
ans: {"value": 90, "unit": "mL"}
